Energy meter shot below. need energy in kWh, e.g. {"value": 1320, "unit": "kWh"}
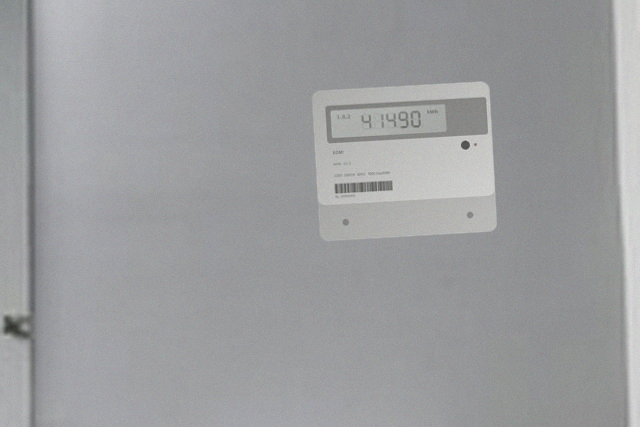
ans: {"value": 41490, "unit": "kWh"}
